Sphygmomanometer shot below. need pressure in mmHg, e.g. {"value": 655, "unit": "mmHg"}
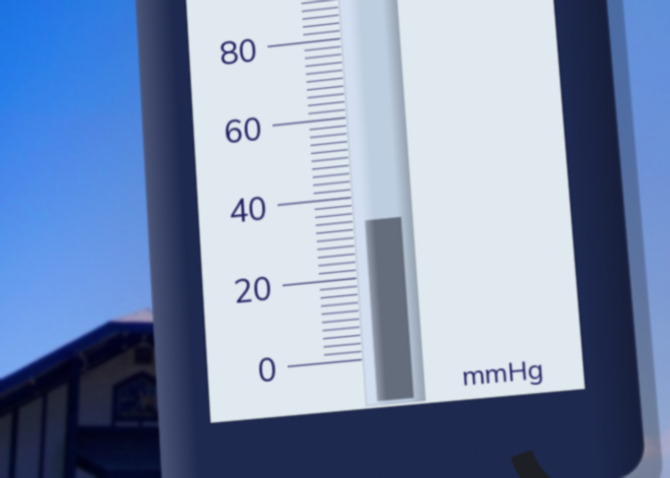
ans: {"value": 34, "unit": "mmHg"}
